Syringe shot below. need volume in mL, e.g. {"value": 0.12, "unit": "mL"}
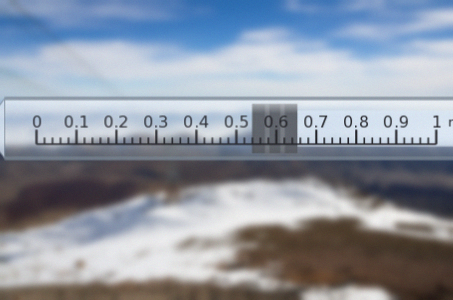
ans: {"value": 0.54, "unit": "mL"}
